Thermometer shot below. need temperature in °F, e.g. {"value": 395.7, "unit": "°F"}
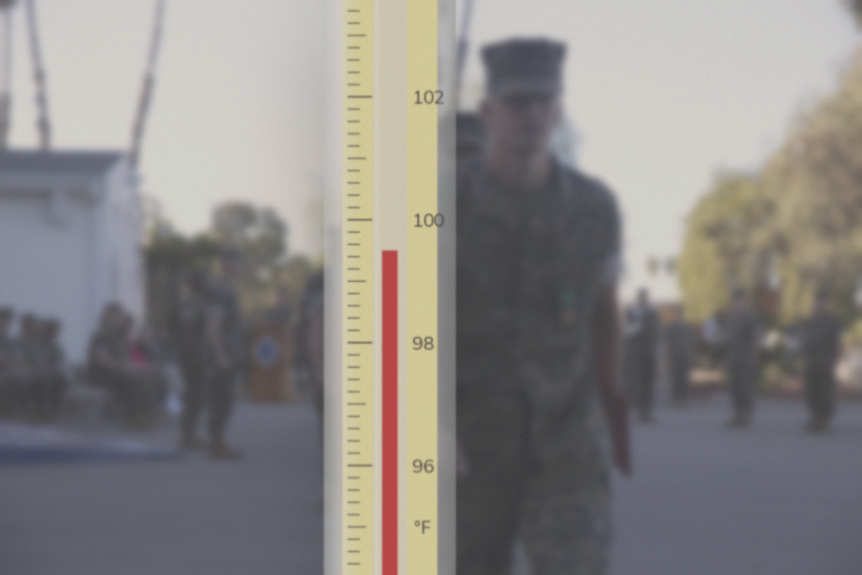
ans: {"value": 99.5, "unit": "°F"}
